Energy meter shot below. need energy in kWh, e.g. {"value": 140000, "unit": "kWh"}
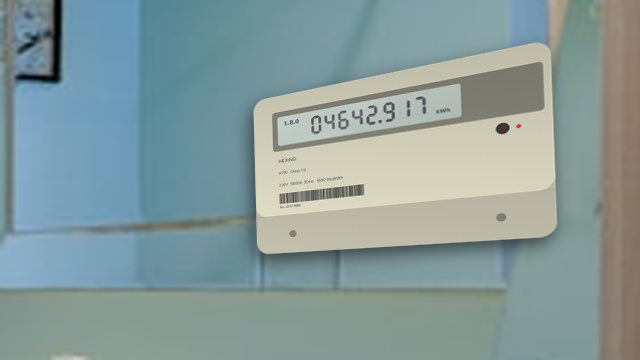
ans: {"value": 4642.917, "unit": "kWh"}
